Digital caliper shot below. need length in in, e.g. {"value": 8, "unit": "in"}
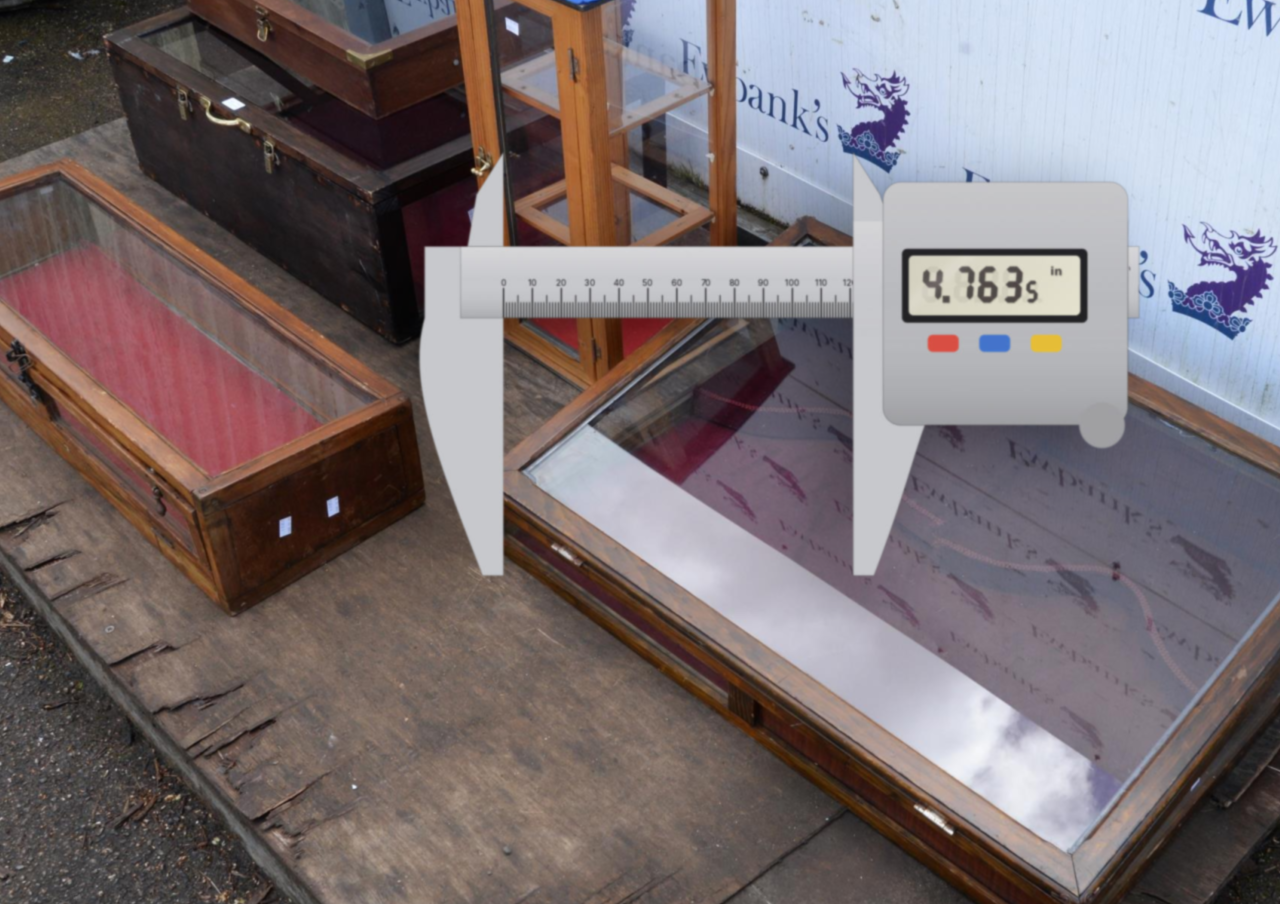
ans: {"value": 4.7635, "unit": "in"}
